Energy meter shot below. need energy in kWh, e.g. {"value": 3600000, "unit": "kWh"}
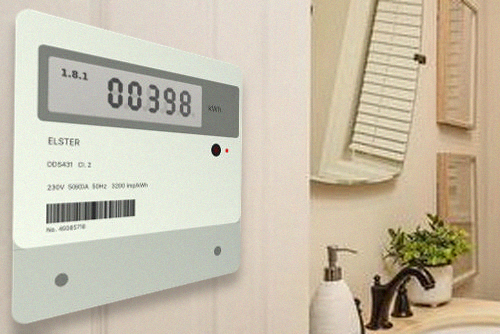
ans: {"value": 398, "unit": "kWh"}
